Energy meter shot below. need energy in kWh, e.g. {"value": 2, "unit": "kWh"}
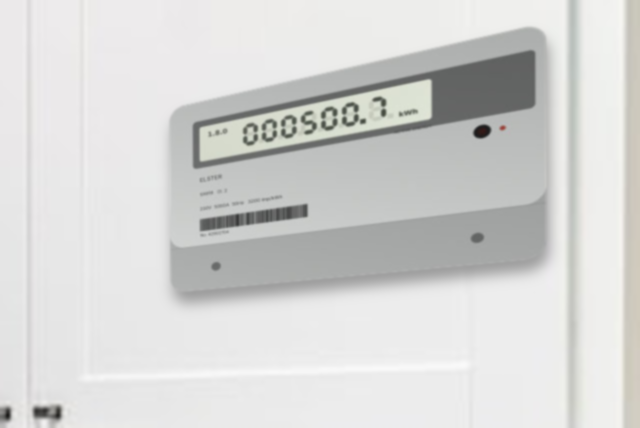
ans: {"value": 500.7, "unit": "kWh"}
